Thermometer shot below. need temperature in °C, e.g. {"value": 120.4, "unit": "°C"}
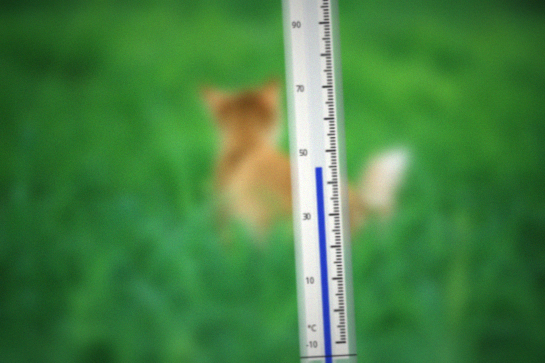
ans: {"value": 45, "unit": "°C"}
